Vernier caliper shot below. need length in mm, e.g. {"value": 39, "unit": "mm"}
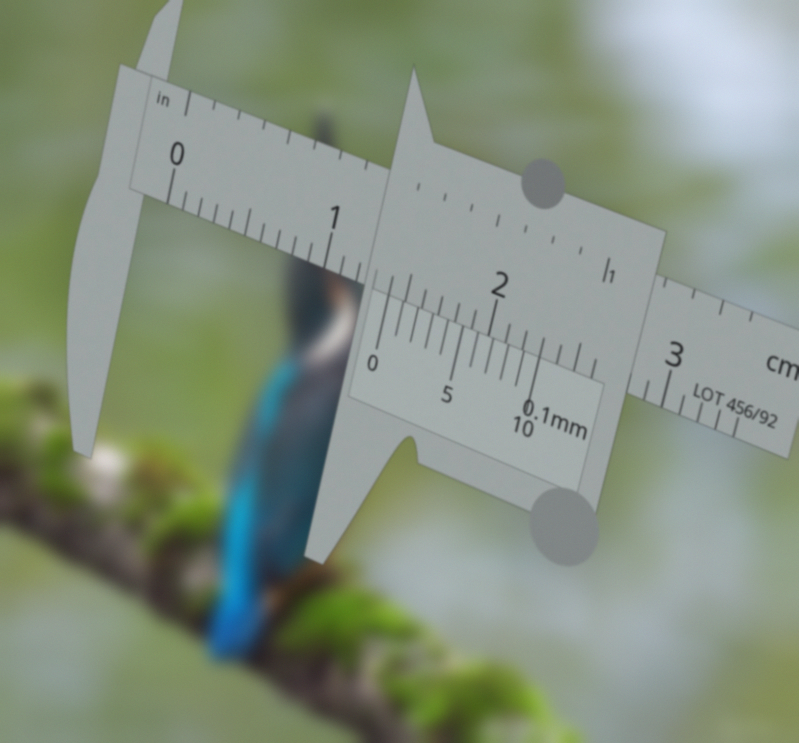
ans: {"value": 14.0, "unit": "mm"}
